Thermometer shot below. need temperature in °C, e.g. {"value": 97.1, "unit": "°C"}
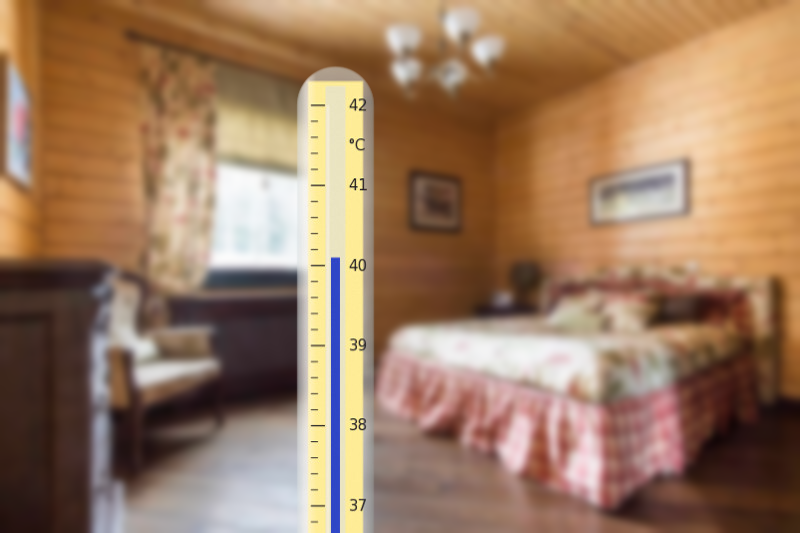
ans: {"value": 40.1, "unit": "°C"}
